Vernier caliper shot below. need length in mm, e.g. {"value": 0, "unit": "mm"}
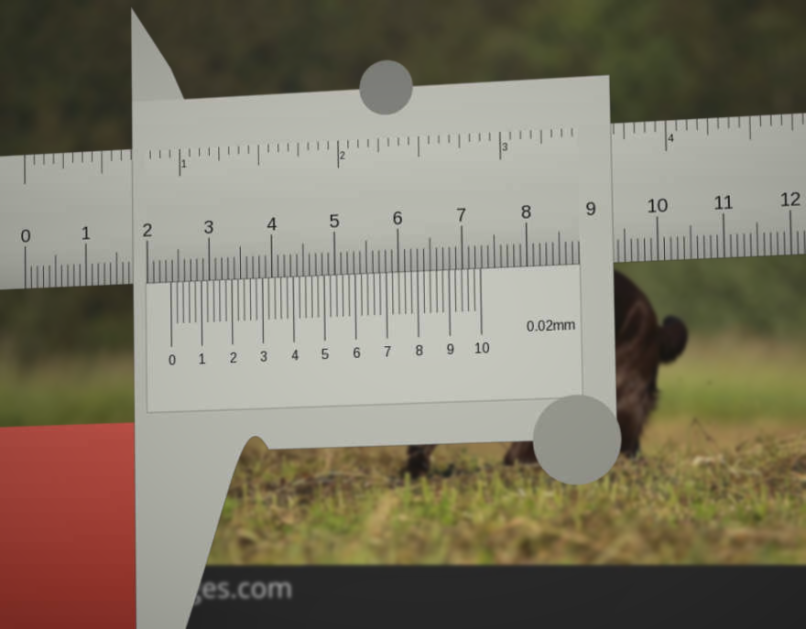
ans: {"value": 23.8, "unit": "mm"}
